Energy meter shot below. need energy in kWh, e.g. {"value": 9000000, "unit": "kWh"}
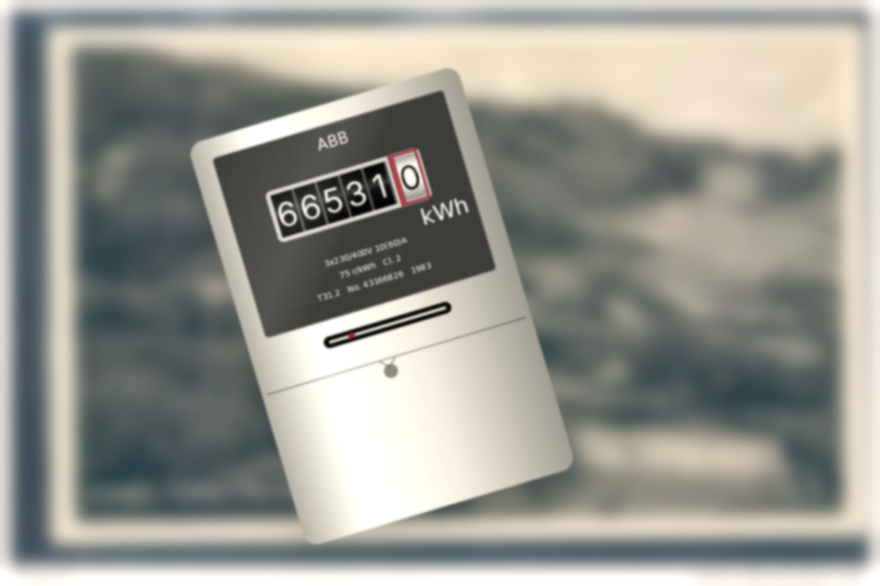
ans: {"value": 66531.0, "unit": "kWh"}
